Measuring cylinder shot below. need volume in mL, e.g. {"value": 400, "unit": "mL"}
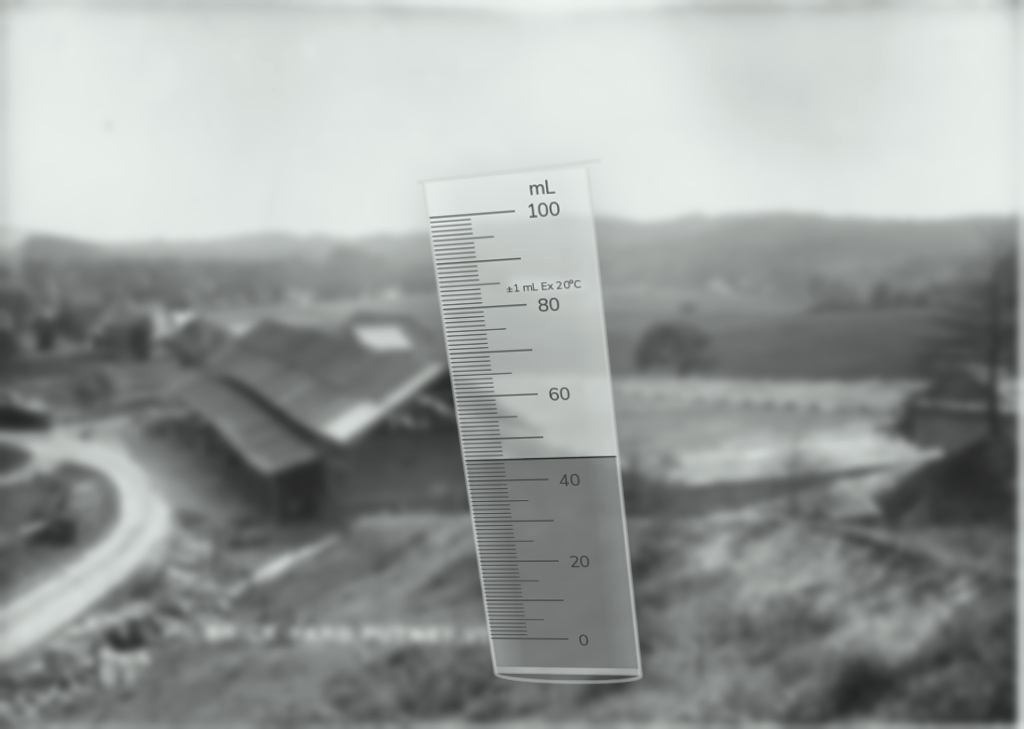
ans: {"value": 45, "unit": "mL"}
